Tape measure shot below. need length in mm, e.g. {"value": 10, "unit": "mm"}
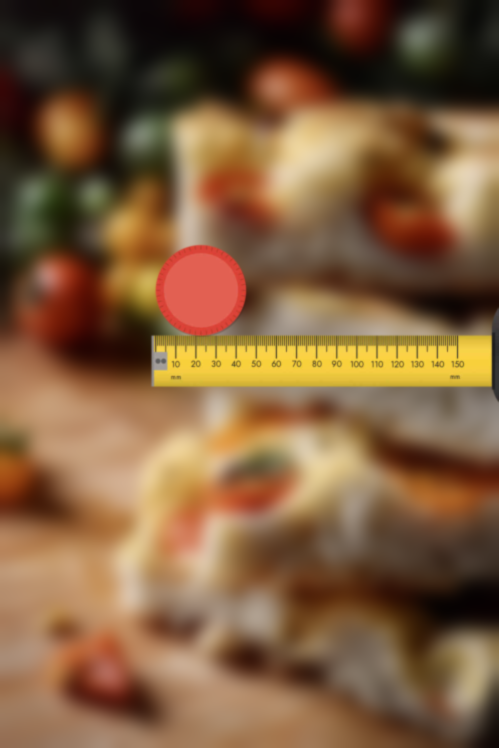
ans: {"value": 45, "unit": "mm"}
